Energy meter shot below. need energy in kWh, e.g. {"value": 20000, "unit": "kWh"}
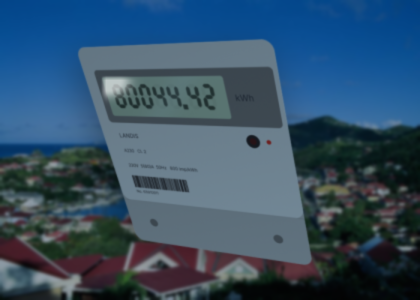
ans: {"value": 80044.42, "unit": "kWh"}
